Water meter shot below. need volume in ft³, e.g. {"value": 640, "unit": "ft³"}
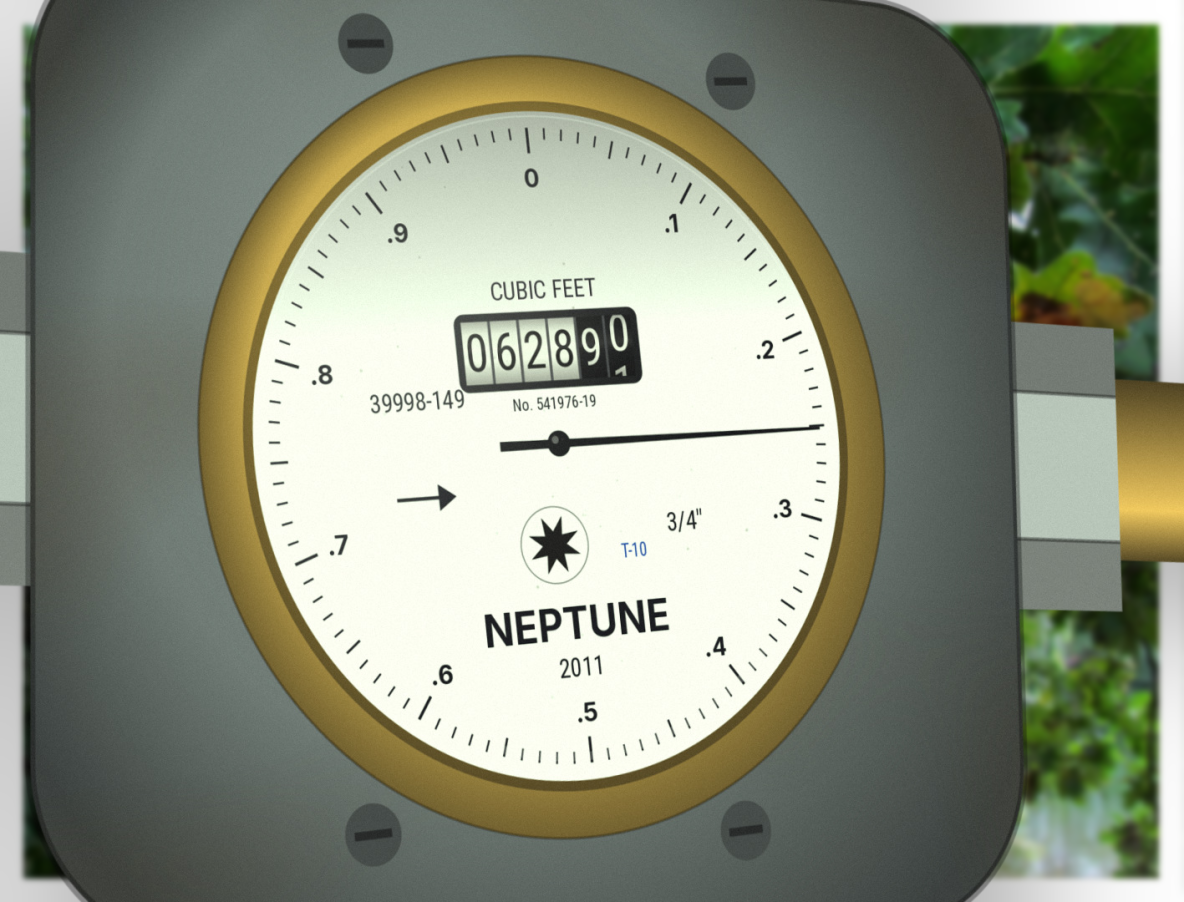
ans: {"value": 62890.25, "unit": "ft³"}
